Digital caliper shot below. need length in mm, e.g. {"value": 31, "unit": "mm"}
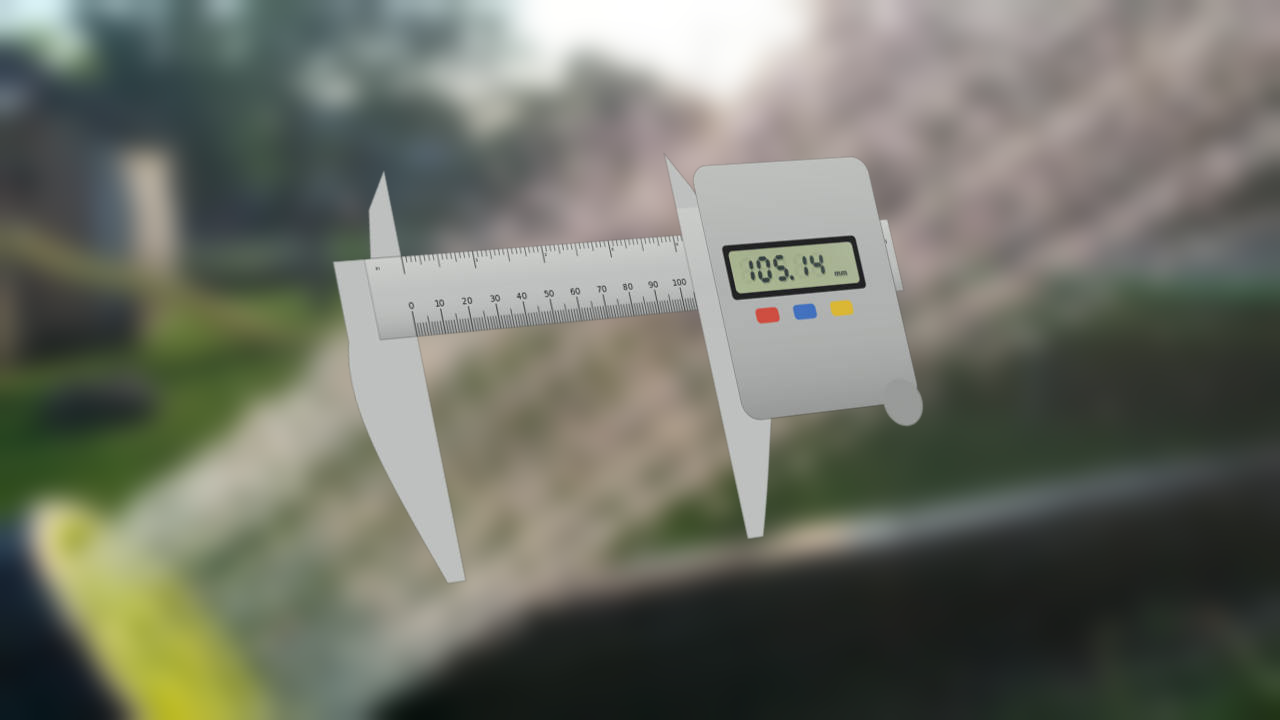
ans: {"value": 105.14, "unit": "mm"}
